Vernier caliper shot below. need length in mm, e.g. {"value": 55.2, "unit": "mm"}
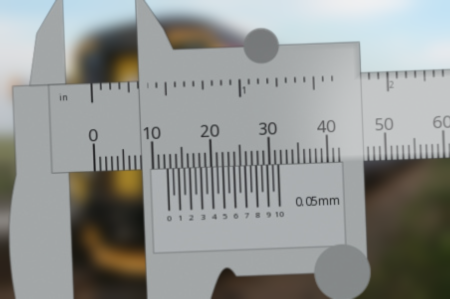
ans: {"value": 12.5, "unit": "mm"}
